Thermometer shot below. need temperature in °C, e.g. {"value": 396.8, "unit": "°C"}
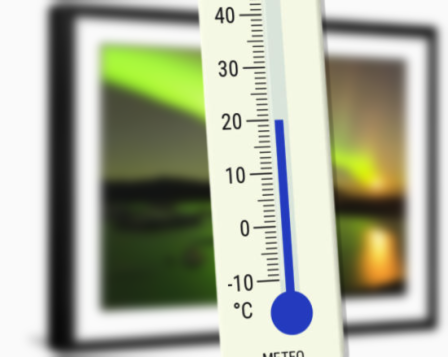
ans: {"value": 20, "unit": "°C"}
